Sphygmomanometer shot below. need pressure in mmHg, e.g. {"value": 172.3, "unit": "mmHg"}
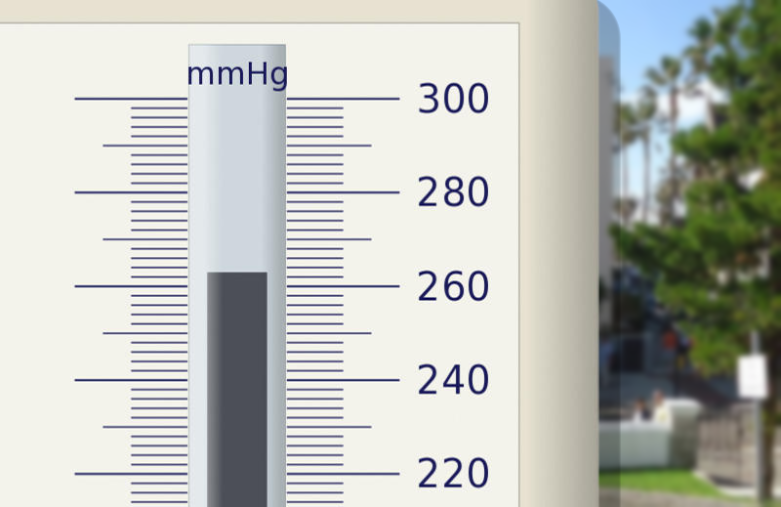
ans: {"value": 263, "unit": "mmHg"}
